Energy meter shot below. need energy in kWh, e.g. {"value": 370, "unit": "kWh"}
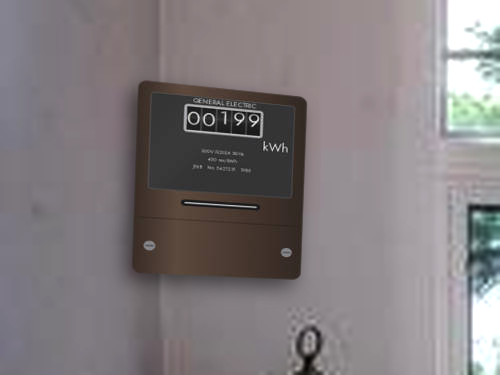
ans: {"value": 199, "unit": "kWh"}
